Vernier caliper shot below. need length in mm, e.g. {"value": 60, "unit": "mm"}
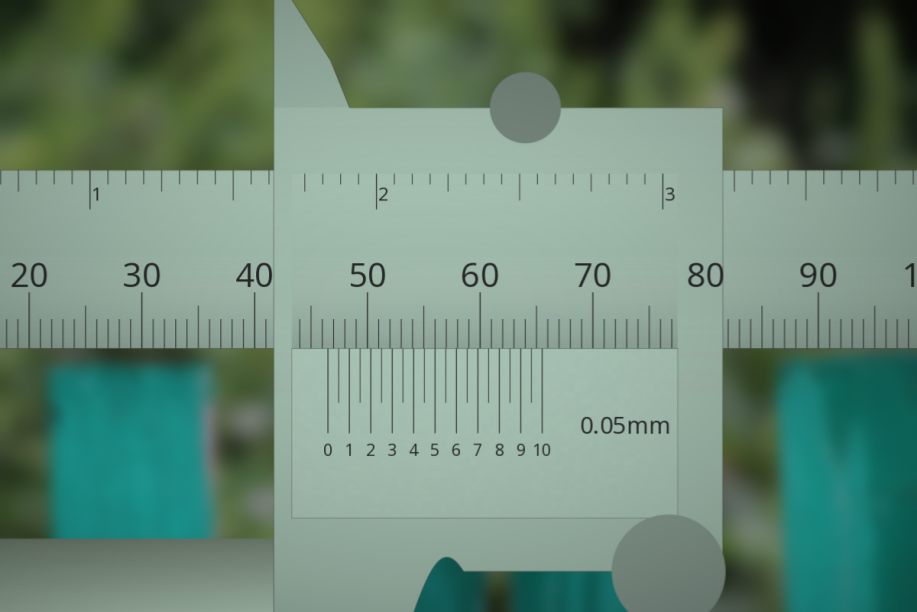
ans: {"value": 46.5, "unit": "mm"}
